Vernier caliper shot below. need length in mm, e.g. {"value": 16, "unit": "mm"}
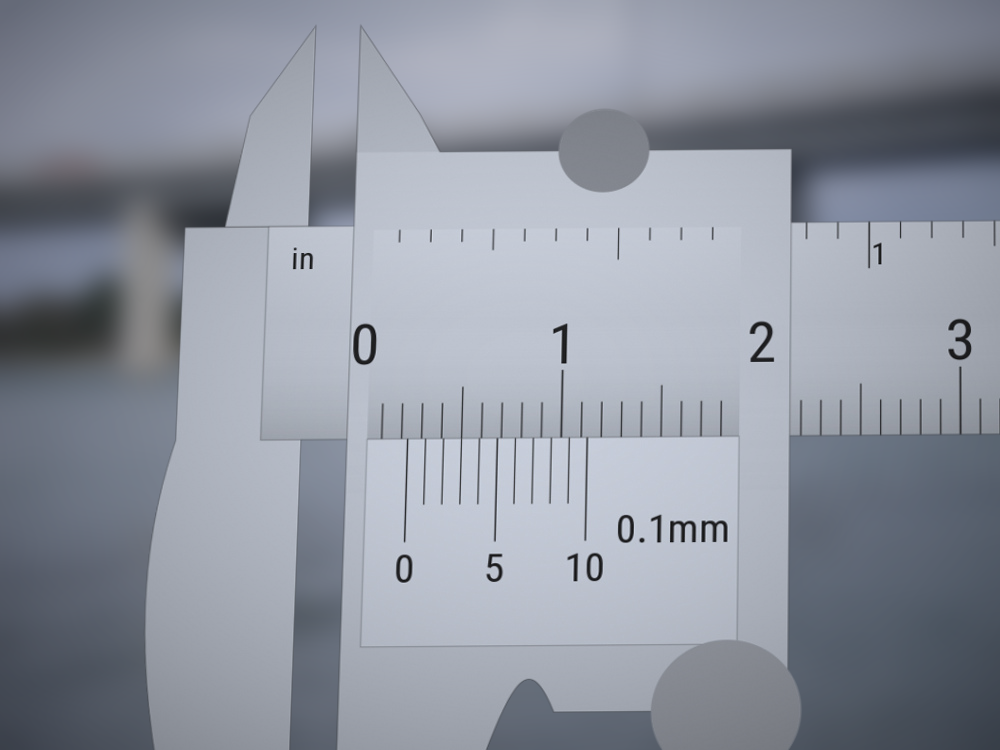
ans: {"value": 2.3, "unit": "mm"}
